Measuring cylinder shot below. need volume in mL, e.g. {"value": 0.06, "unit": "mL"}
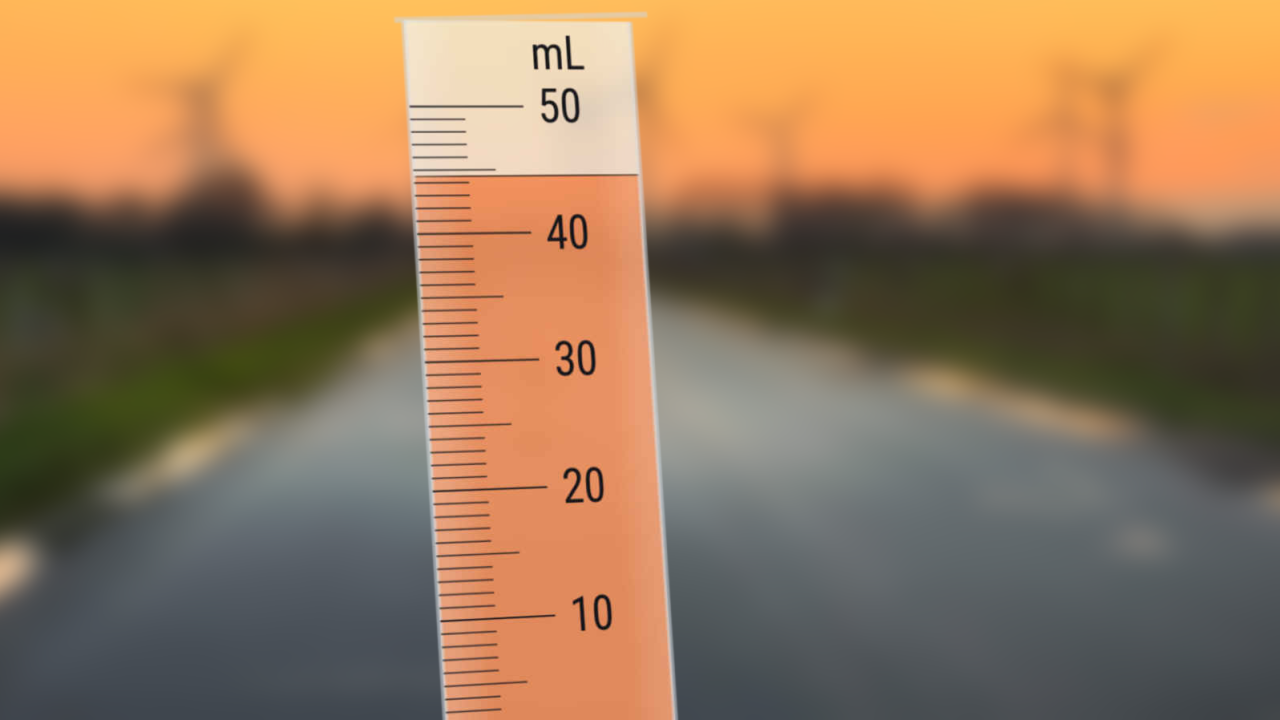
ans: {"value": 44.5, "unit": "mL"}
